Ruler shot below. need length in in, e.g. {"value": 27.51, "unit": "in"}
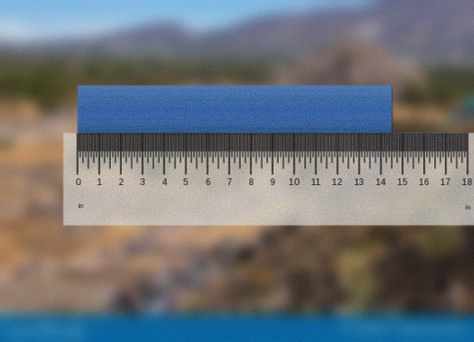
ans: {"value": 14.5, "unit": "in"}
